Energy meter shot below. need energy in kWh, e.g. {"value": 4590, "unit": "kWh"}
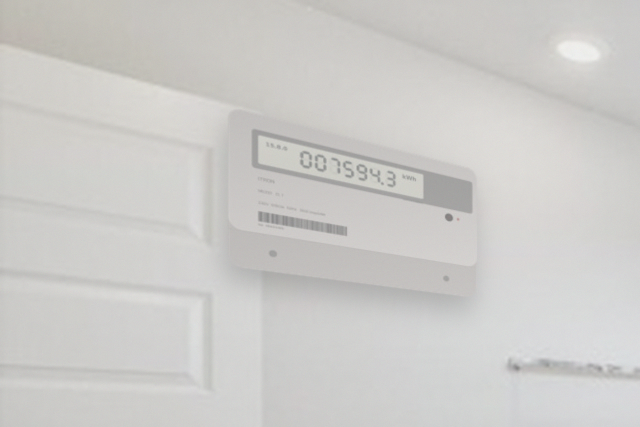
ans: {"value": 7594.3, "unit": "kWh"}
